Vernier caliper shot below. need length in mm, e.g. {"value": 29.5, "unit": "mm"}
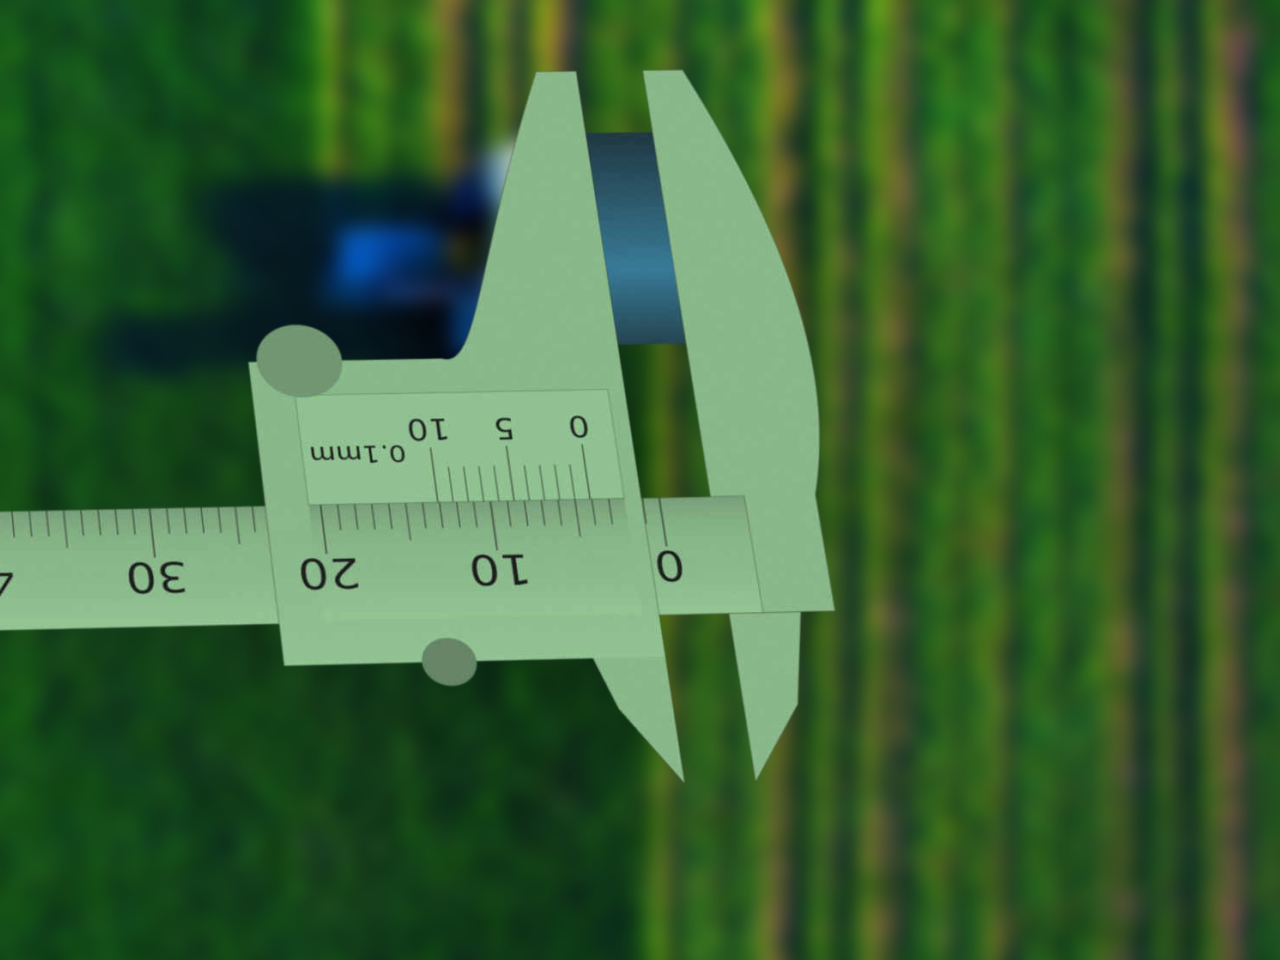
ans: {"value": 4.1, "unit": "mm"}
